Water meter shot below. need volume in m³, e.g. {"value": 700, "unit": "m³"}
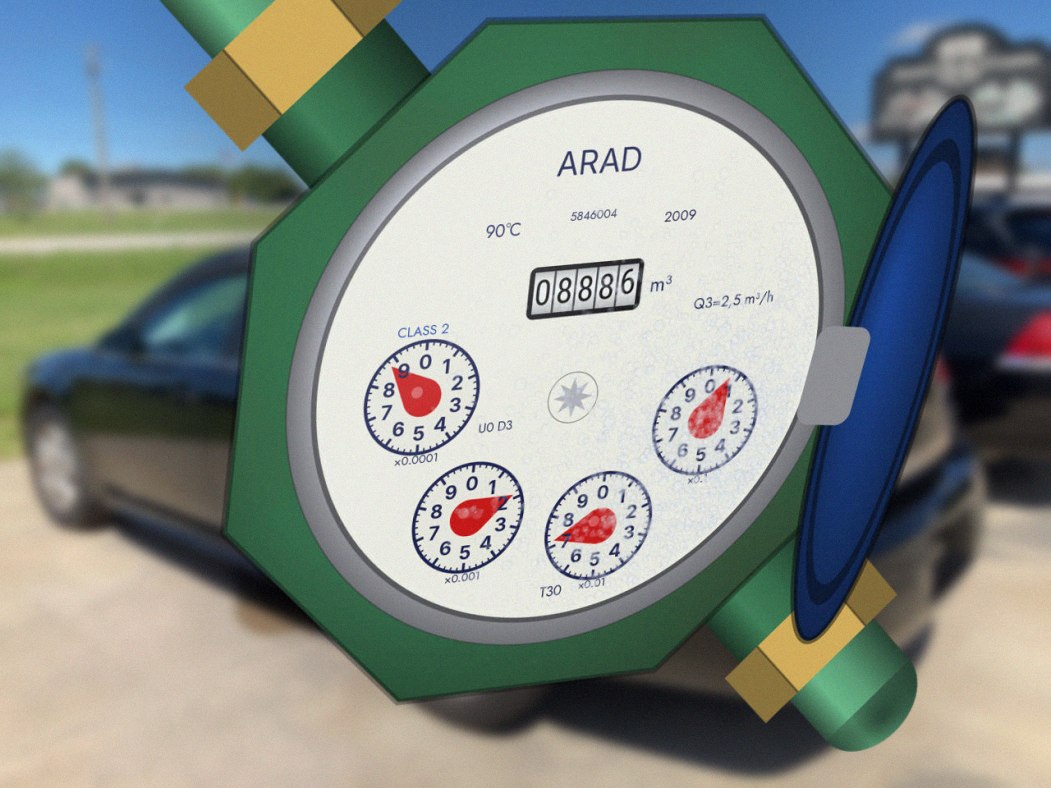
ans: {"value": 8886.0718, "unit": "m³"}
